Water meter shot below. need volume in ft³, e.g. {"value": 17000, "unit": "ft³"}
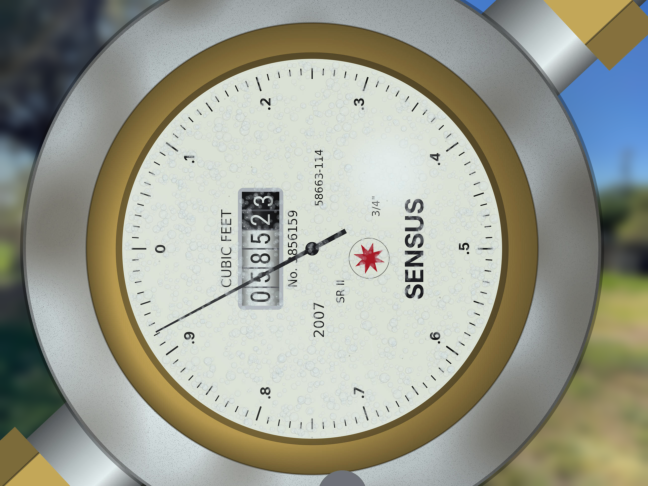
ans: {"value": 58522.92, "unit": "ft³"}
